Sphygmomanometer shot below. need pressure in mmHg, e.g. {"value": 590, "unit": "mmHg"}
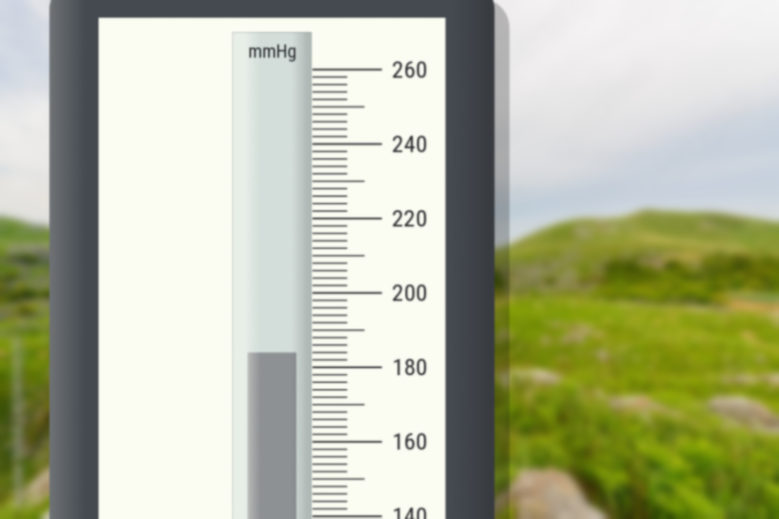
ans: {"value": 184, "unit": "mmHg"}
